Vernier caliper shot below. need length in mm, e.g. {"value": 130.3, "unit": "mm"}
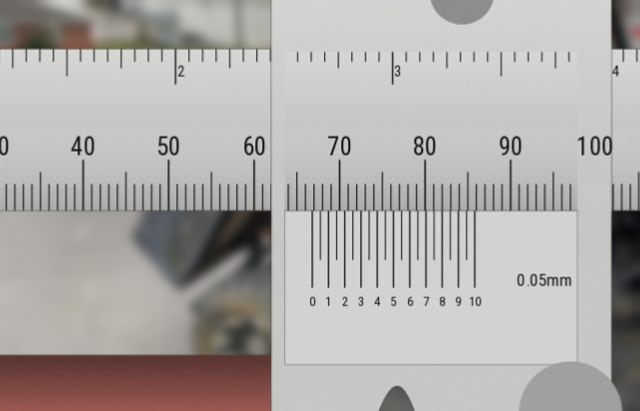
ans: {"value": 66.8, "unit": "mm"}
